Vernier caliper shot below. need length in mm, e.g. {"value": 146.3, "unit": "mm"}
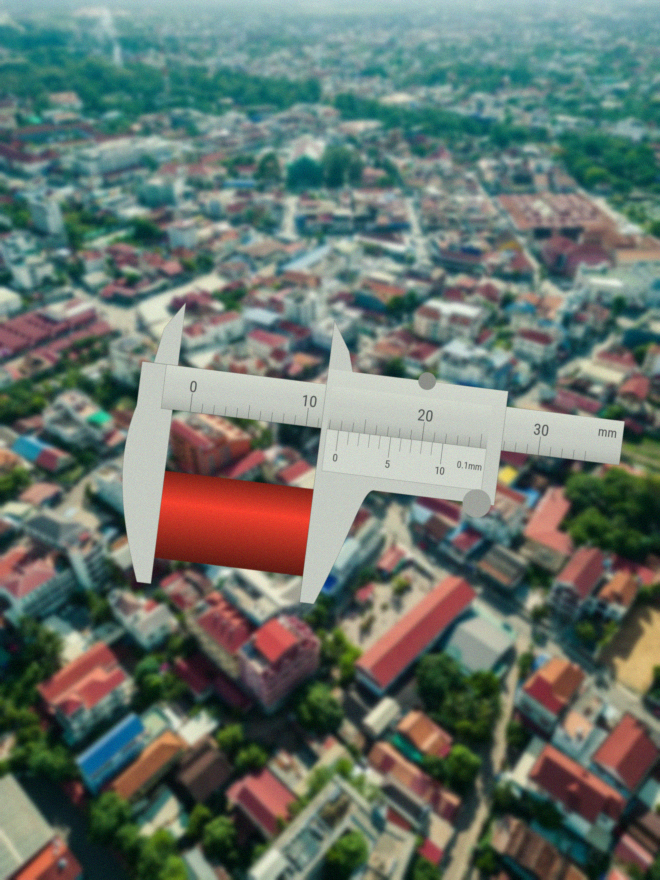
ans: {"value": 12.8, "unit": "mm"}
